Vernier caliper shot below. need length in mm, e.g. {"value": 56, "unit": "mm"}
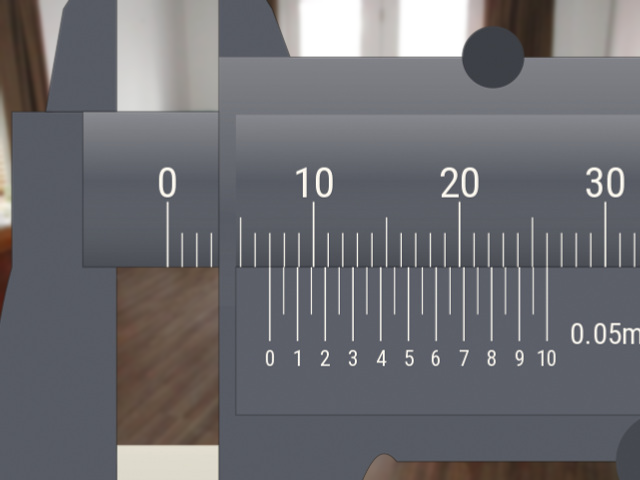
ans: {"value": 7.0, "unit": "mm"}
